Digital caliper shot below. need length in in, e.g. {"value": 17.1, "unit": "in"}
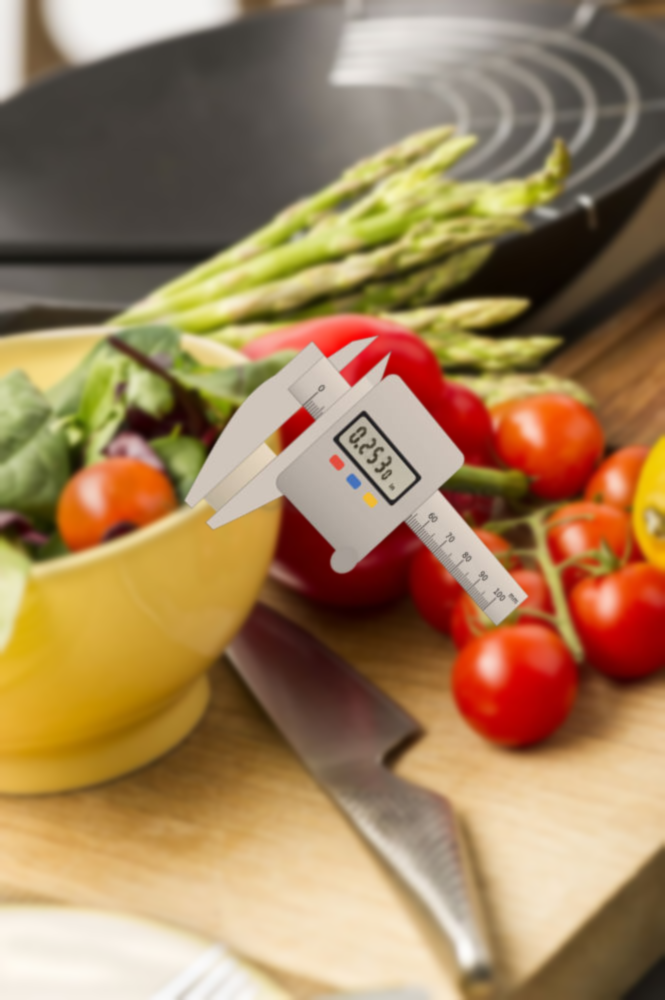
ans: {"value": 0.2530, "unit": "in"}
